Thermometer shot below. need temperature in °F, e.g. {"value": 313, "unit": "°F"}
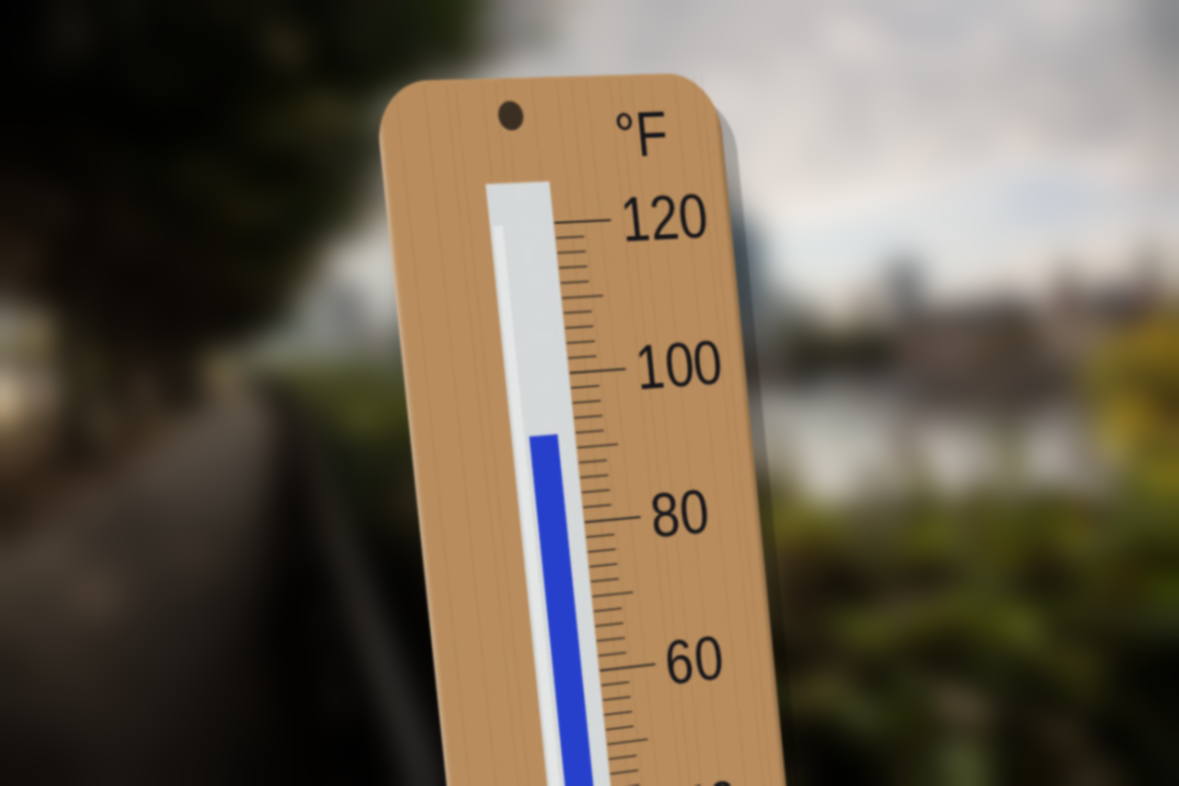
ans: {"value": 92, "unit": "°F"}
